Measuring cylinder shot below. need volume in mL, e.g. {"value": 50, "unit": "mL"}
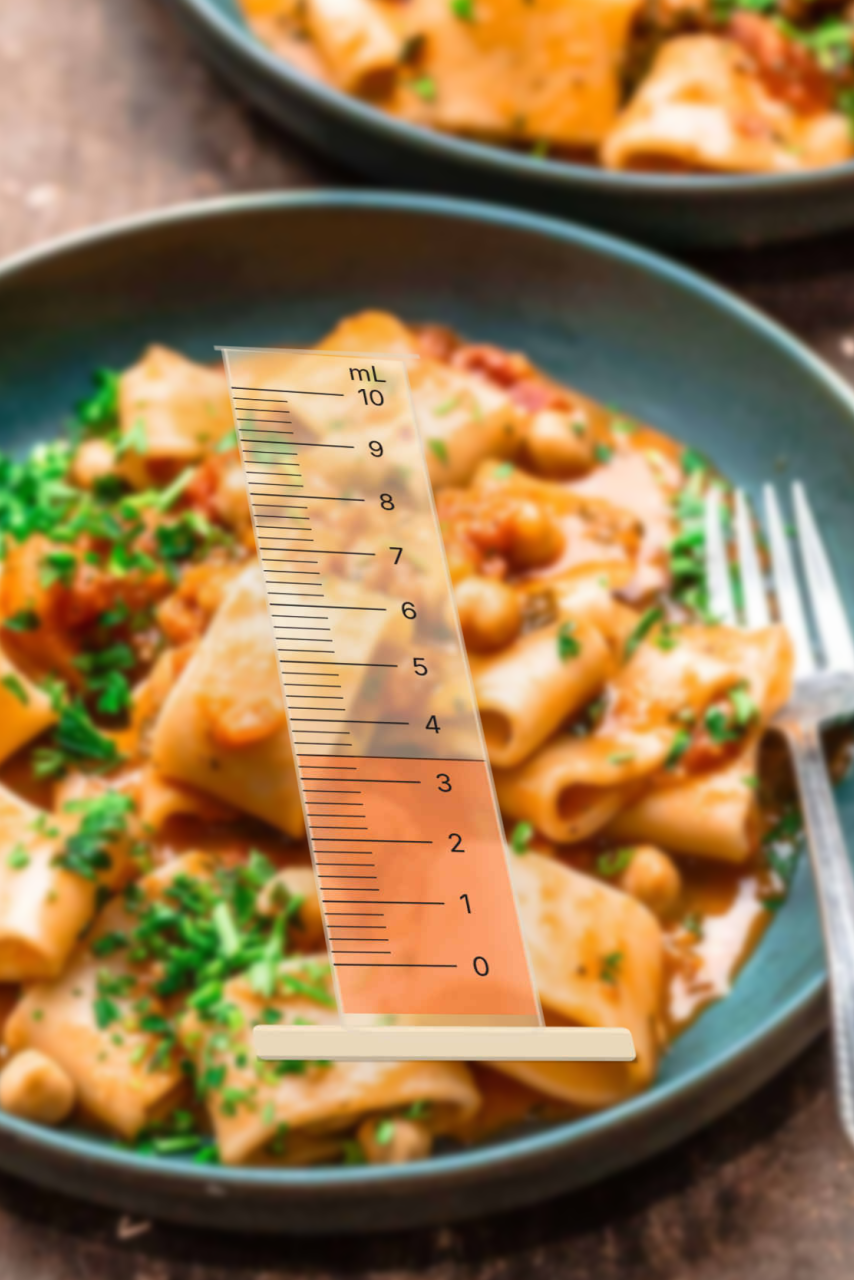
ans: {"value": 3.4, "unit": "mL"}
